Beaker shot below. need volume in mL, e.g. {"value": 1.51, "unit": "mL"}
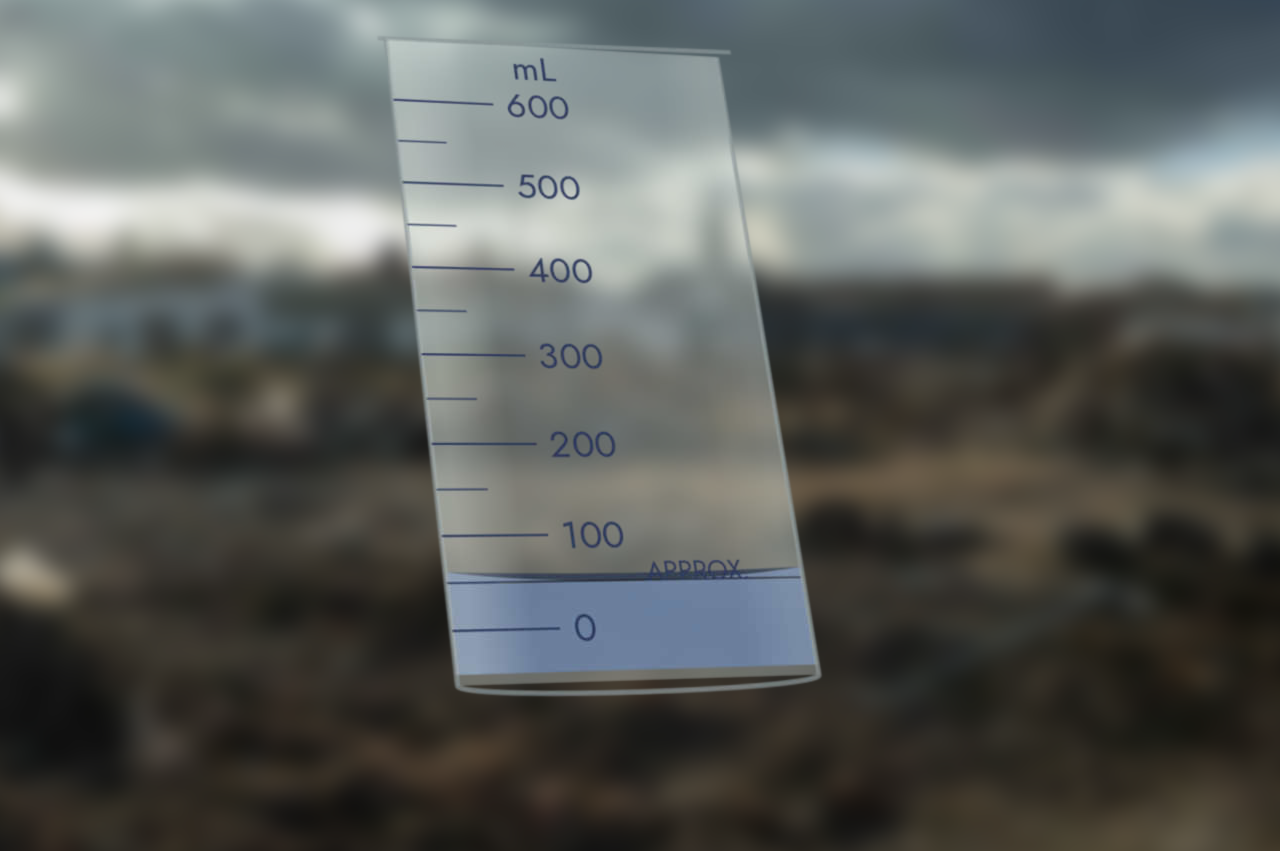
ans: {"value": 50, "unit": "mL"}
